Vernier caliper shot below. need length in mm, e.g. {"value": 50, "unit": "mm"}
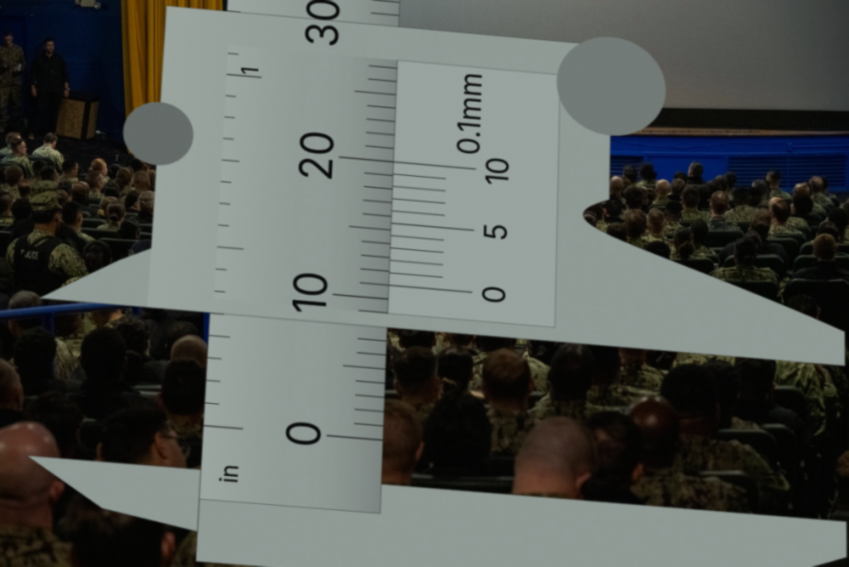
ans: {"value": 11.0, "unit": "mm"}
